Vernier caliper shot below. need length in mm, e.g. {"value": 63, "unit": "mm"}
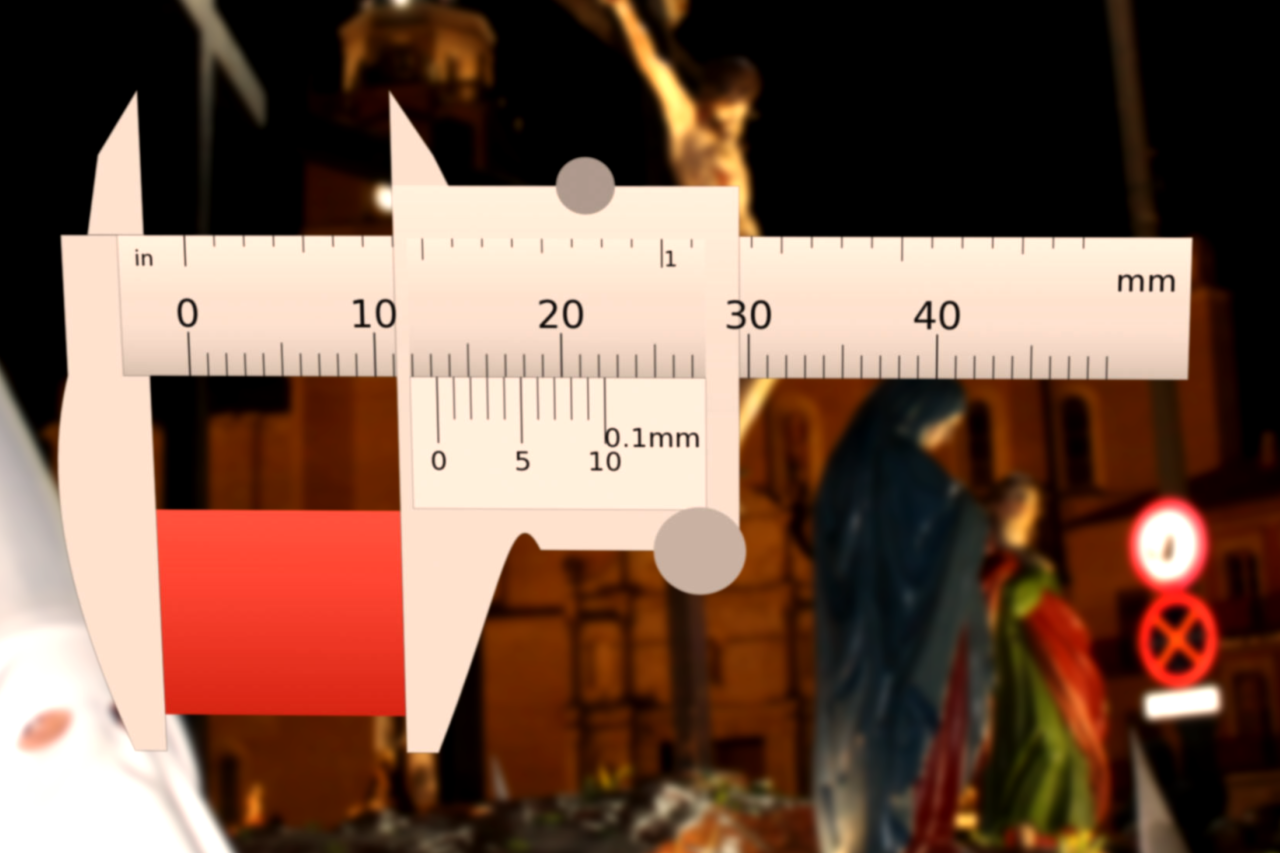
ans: {"value": 13.3, "unit": "mm"}
